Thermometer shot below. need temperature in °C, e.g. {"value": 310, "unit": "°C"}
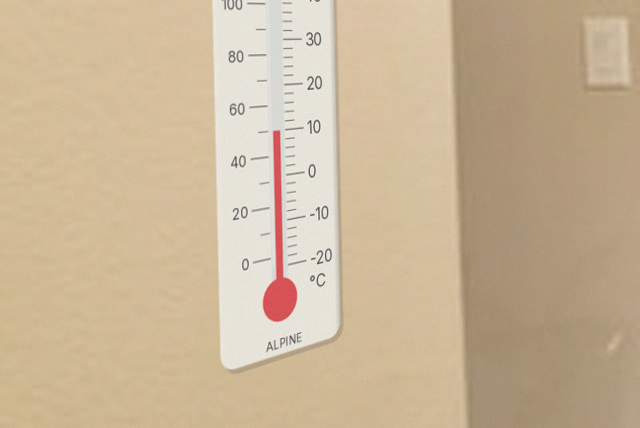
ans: {"value": 10, "unit": "°C"}
